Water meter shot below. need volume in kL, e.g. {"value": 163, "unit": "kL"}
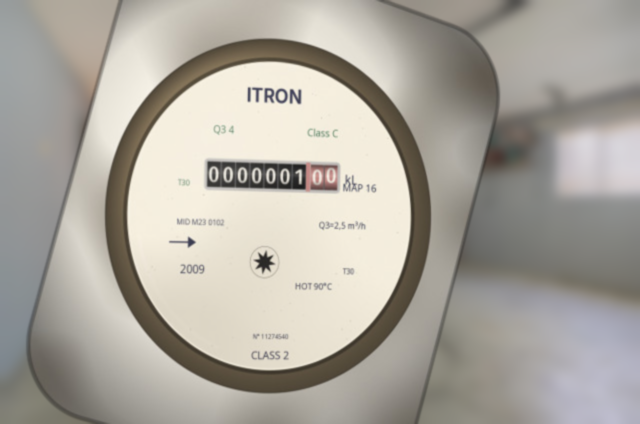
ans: {"value": 1.00, "unit": "kL"}
